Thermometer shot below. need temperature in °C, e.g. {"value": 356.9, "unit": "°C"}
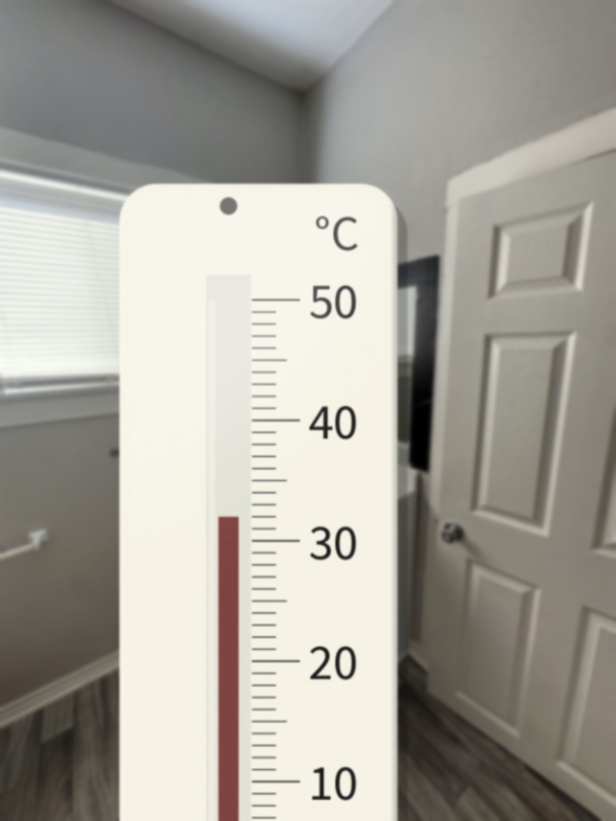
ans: {"value": 32, "unit": "°C"}
